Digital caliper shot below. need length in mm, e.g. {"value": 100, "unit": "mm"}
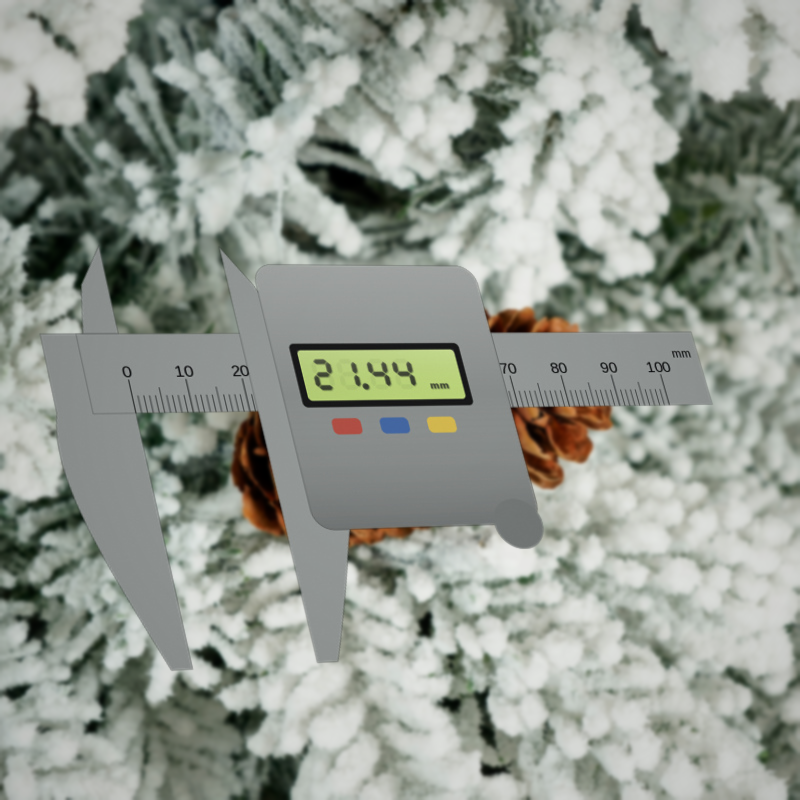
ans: {"value": 21.44, "unit": "mm"}
